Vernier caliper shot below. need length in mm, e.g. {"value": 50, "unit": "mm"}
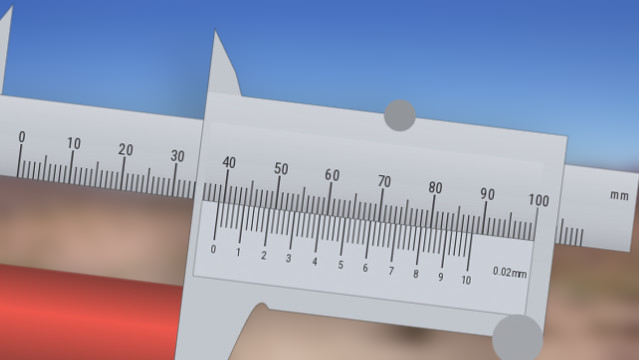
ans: {"value": 39.0, "unit": "mm"}
